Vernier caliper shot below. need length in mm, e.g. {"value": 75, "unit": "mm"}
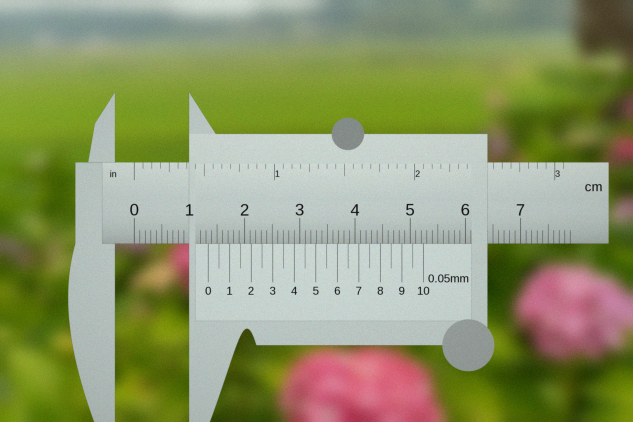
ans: {"value": 13.4, "unit": "mm"}
